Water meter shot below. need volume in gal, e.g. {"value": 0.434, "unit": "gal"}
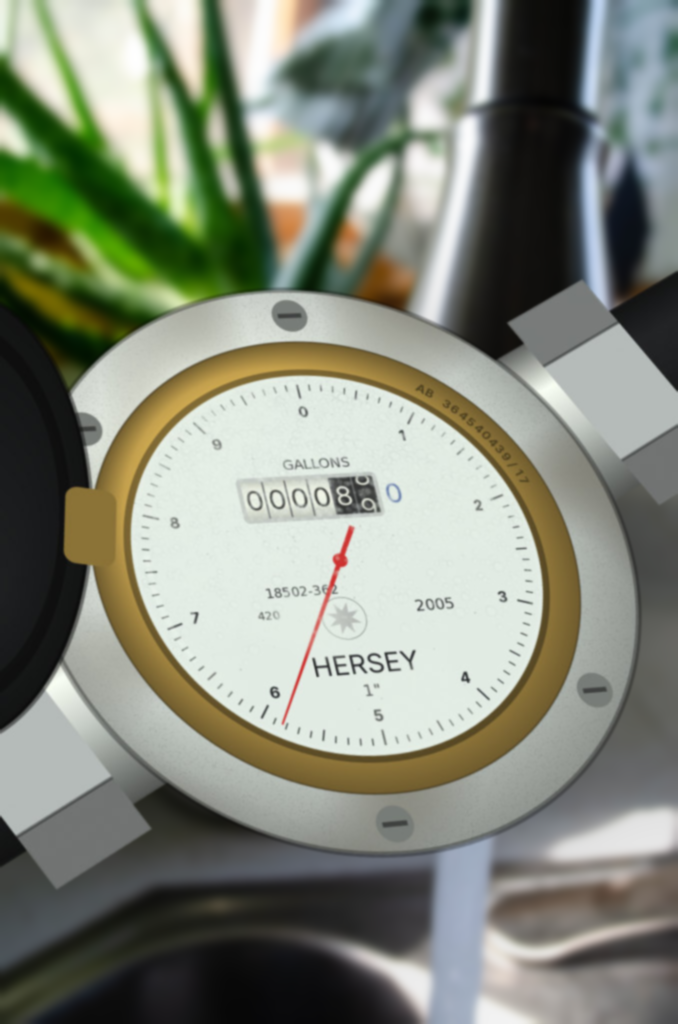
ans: {"value": 885.8, "unit": "gal"}
